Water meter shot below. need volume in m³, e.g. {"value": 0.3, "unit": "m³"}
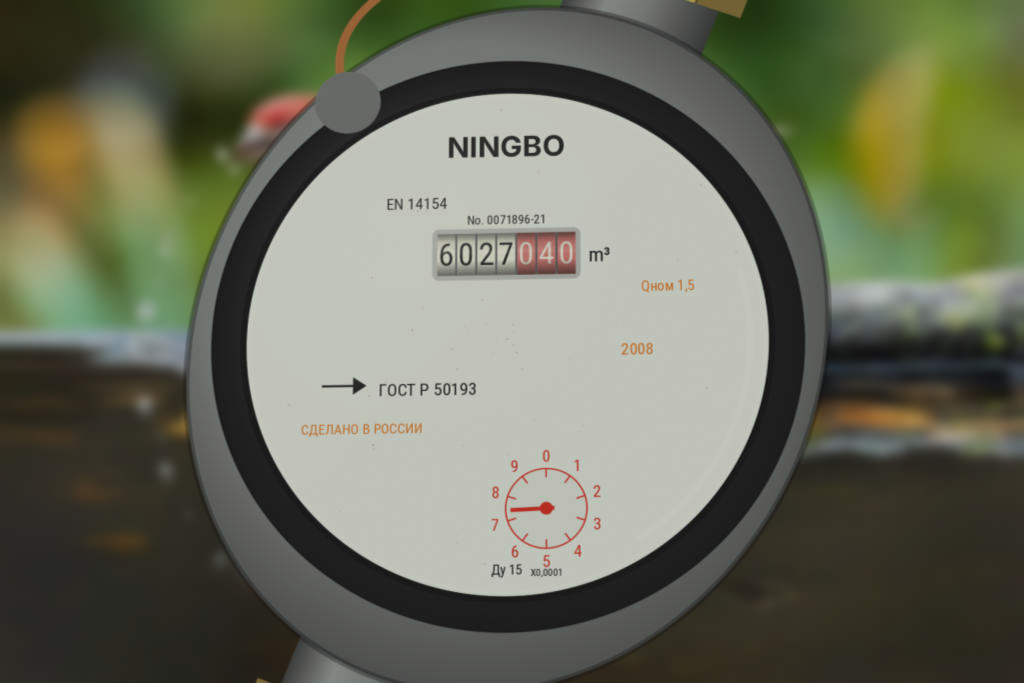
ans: {"value": 6027.0407, "unit": "m³"}
